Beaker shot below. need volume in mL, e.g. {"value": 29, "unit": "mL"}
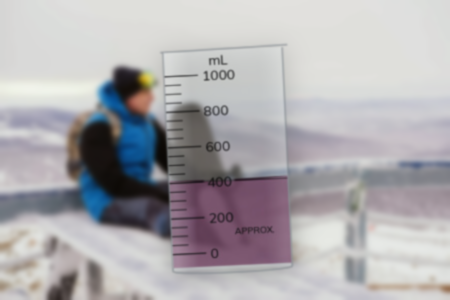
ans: {"value": 400, "unit": "mL"}
